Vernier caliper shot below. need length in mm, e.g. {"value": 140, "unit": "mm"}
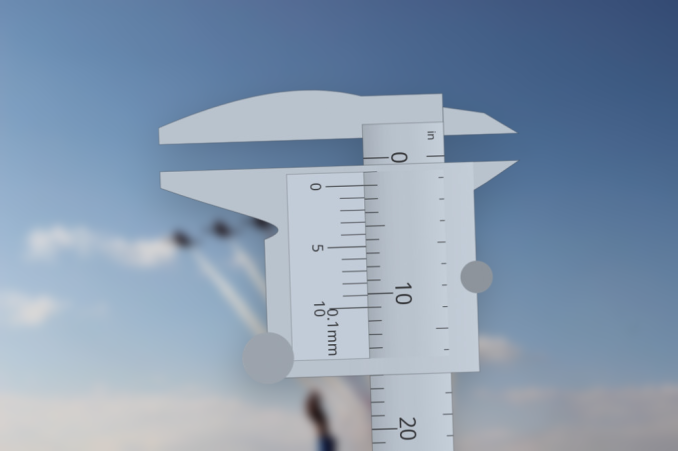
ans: {"value": 2.0, "unit": "mm"}
